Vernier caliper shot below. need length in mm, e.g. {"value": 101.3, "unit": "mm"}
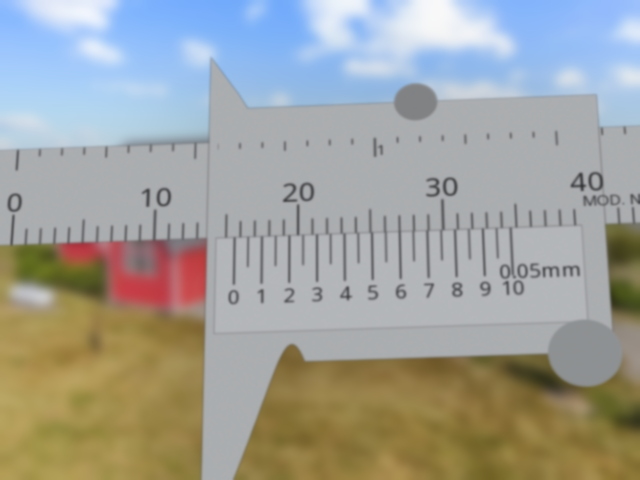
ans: {"value": 15.6, "unit": "mm"}
